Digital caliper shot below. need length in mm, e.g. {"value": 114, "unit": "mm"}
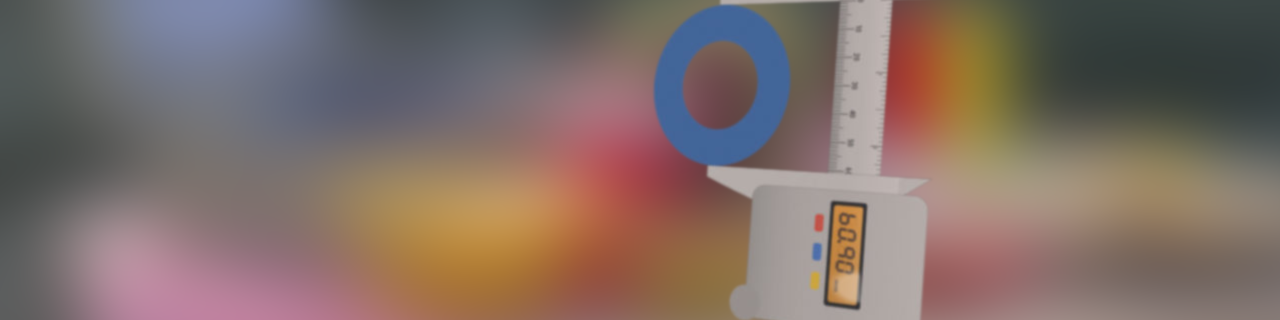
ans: {"value": 60.90, "unit": "mm"}
